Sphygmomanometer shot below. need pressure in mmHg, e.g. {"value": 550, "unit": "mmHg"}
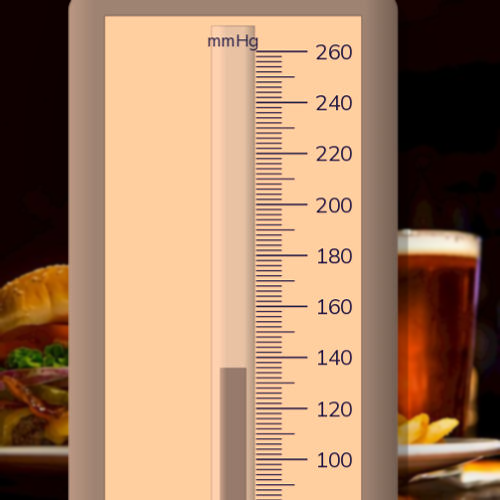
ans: {"value": 136, "unit": "mmHg"}
